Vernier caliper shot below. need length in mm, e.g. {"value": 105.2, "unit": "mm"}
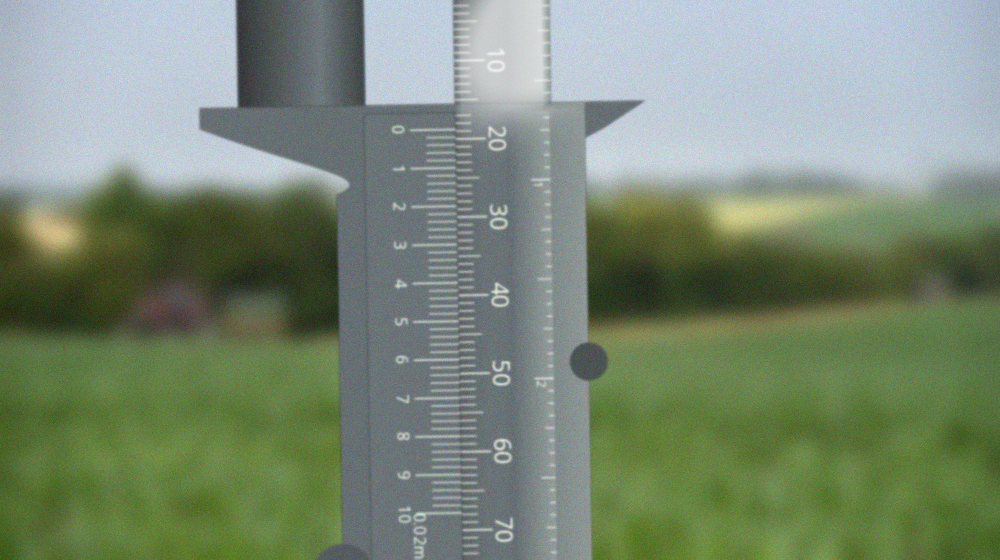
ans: {"value": 18.8, "unit": "mm"}
